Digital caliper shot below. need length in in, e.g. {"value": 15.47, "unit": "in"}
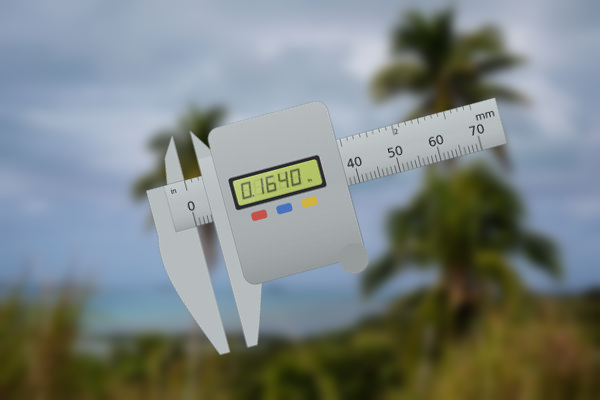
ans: {"value": 0.1640, "unit": "in"}
